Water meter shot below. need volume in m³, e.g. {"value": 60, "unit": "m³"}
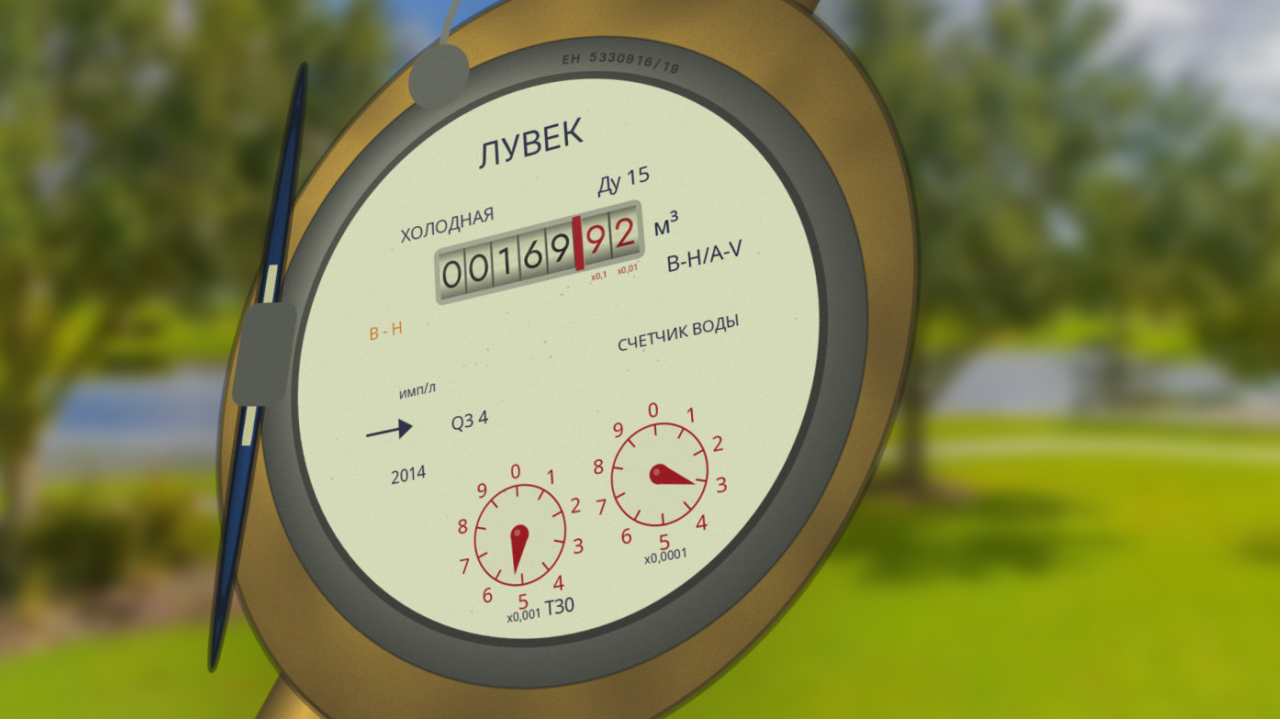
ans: {"value": 169.9253, "unit": "m³"}
